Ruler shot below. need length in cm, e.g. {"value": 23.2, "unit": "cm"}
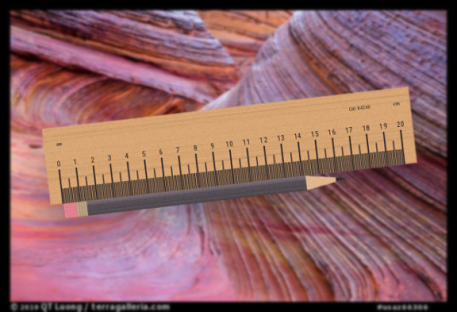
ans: {"value": 16.5, "unit": "cm"}
